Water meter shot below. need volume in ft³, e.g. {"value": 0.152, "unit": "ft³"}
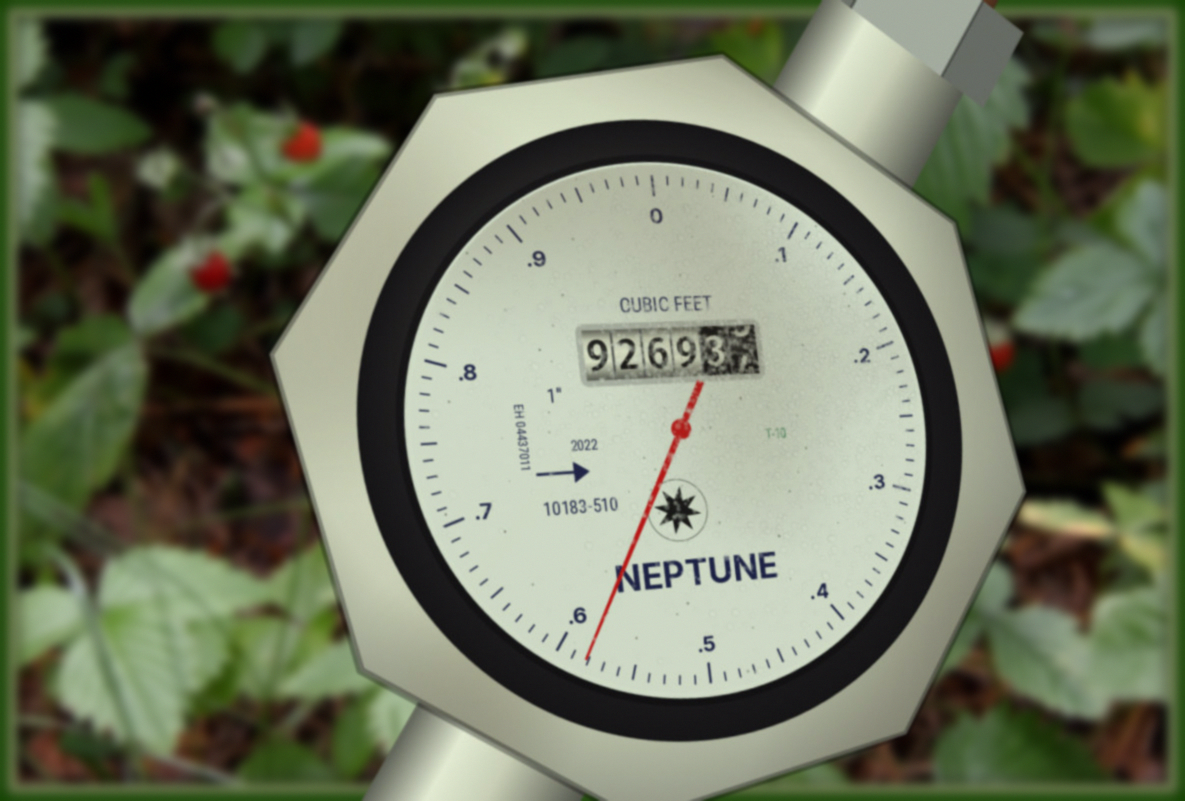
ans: {"value": 926933.58, "unit": "ft³"}
